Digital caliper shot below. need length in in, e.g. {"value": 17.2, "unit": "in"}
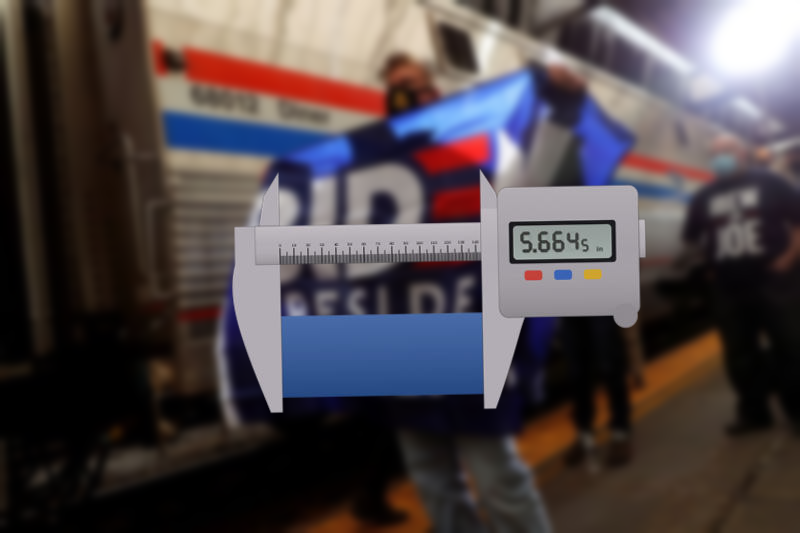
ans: {"value": 5.6645, "unit": "in"}
